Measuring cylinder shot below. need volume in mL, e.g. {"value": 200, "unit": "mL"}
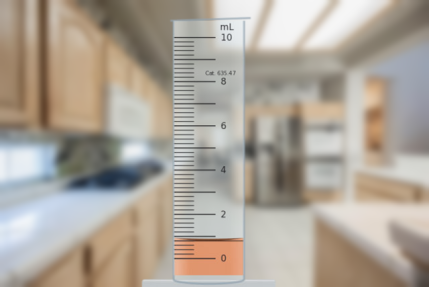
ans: {"value": 0.8, "unit": "mL"}
